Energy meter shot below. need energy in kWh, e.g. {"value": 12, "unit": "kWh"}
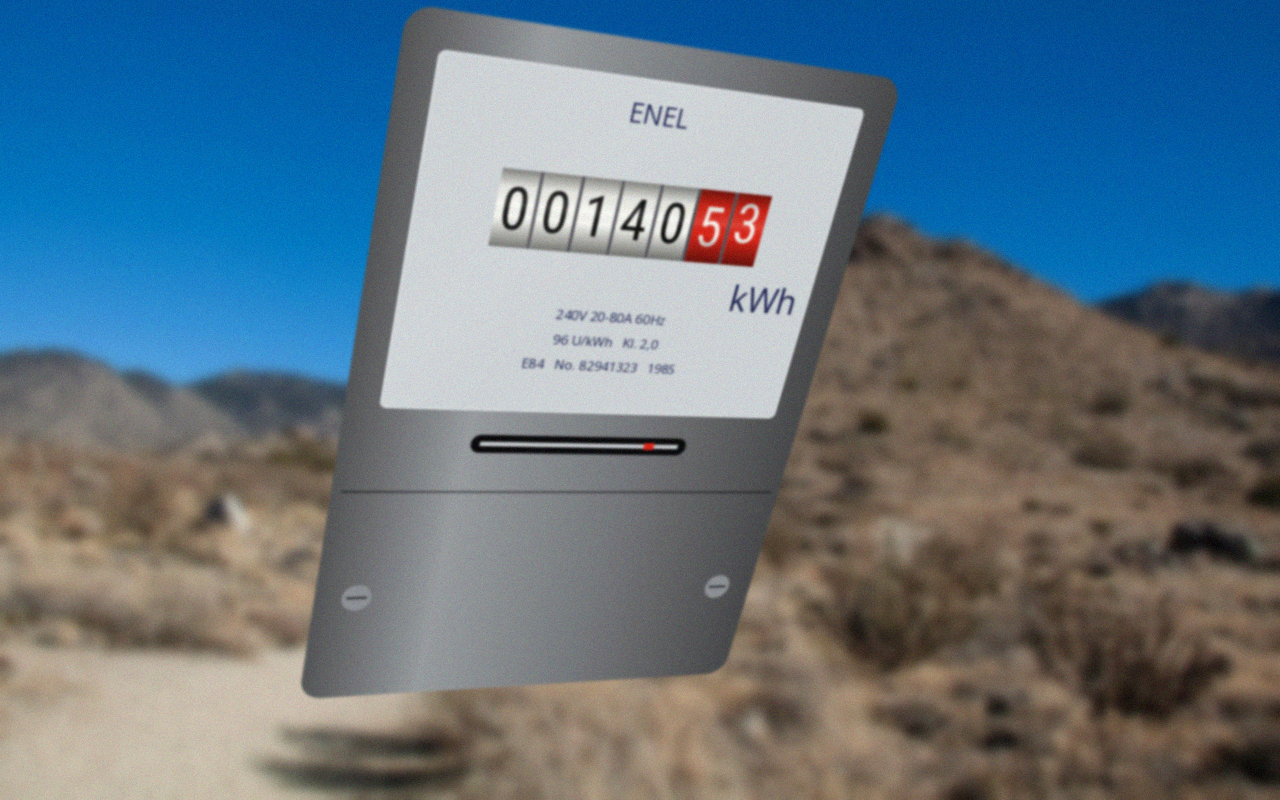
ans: {"value": 140.53, "unit": "kWh"}
